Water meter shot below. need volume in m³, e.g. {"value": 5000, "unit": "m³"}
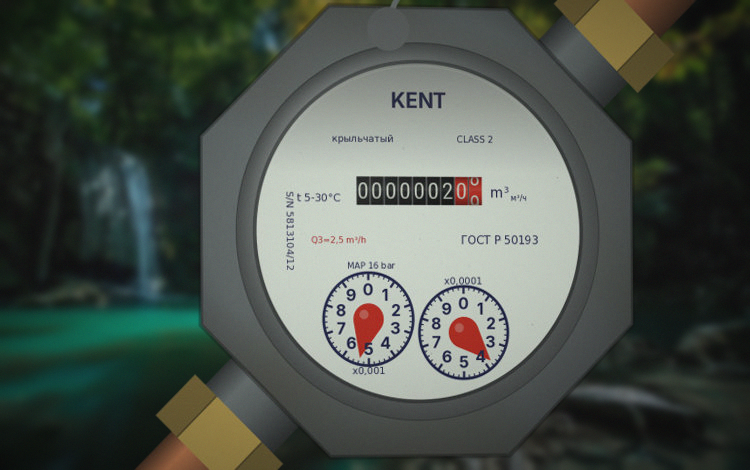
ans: {"value": 2.0853, "unit": "m³"}
